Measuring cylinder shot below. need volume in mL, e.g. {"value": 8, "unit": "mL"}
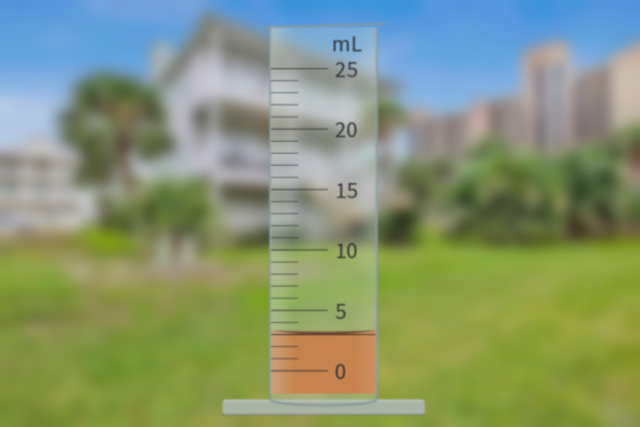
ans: {"value": 3, "unit": "mL"}
